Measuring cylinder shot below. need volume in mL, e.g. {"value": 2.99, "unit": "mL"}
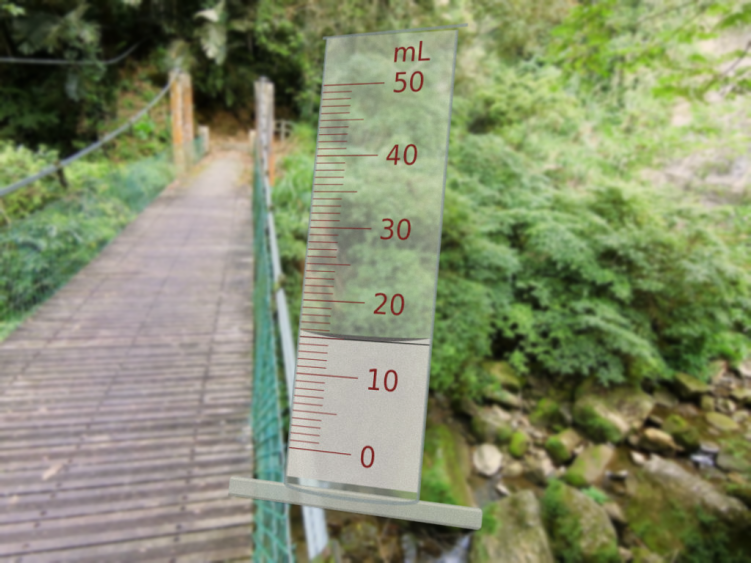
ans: {"value": 15, "unit": "mL"}
